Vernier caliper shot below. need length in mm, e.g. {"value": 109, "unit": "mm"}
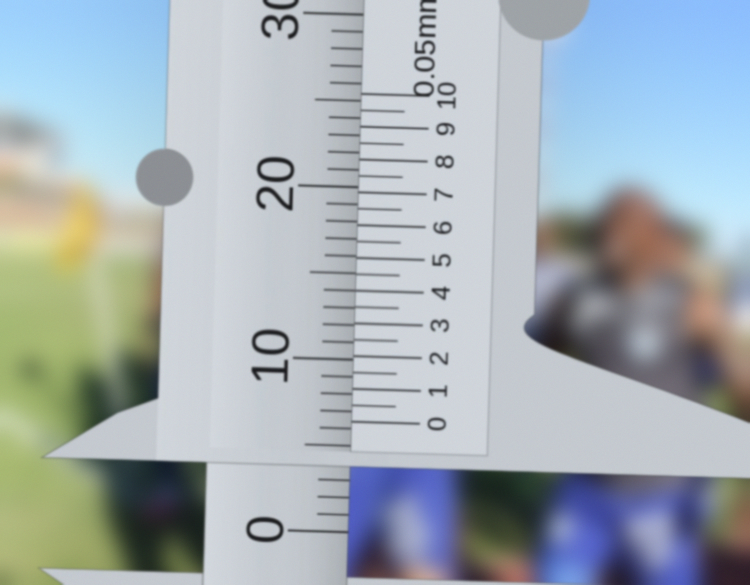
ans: {"value": 6.4, "unit": "mm"}
